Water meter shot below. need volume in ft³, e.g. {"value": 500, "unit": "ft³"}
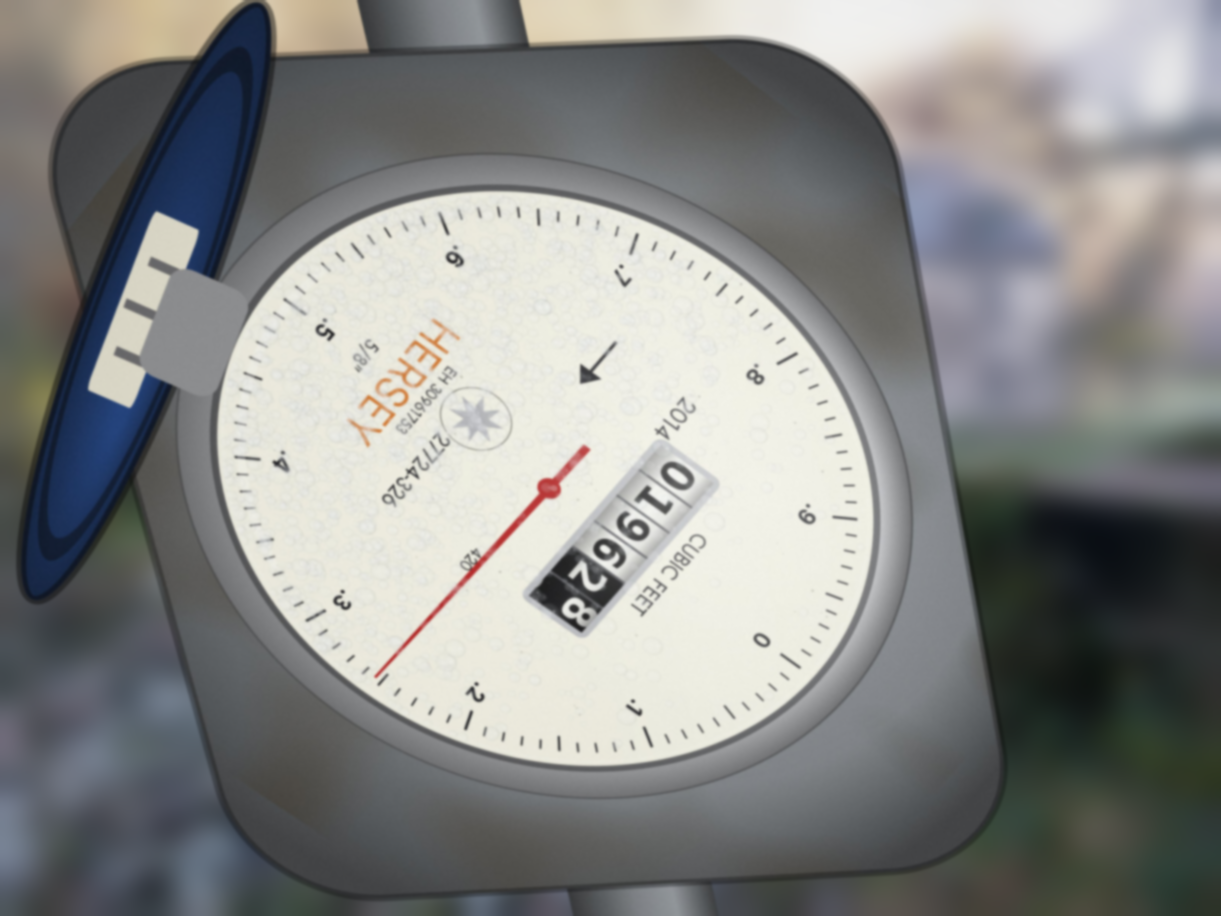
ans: {"value": 19628.25, "unit": "ft³"}
